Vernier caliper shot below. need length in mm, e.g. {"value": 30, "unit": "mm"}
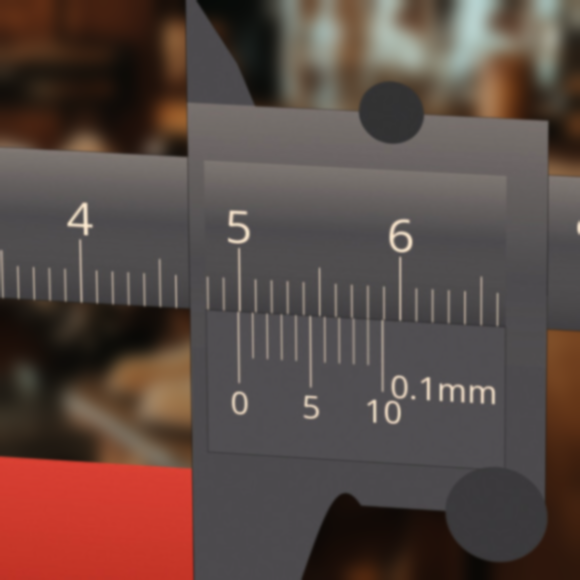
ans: {"value": 49.9, "unit": "mm"}
